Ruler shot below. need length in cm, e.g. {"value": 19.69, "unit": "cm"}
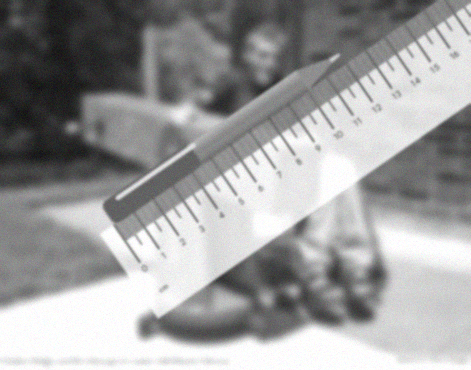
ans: {"value": 12, "unit": "cm"}
